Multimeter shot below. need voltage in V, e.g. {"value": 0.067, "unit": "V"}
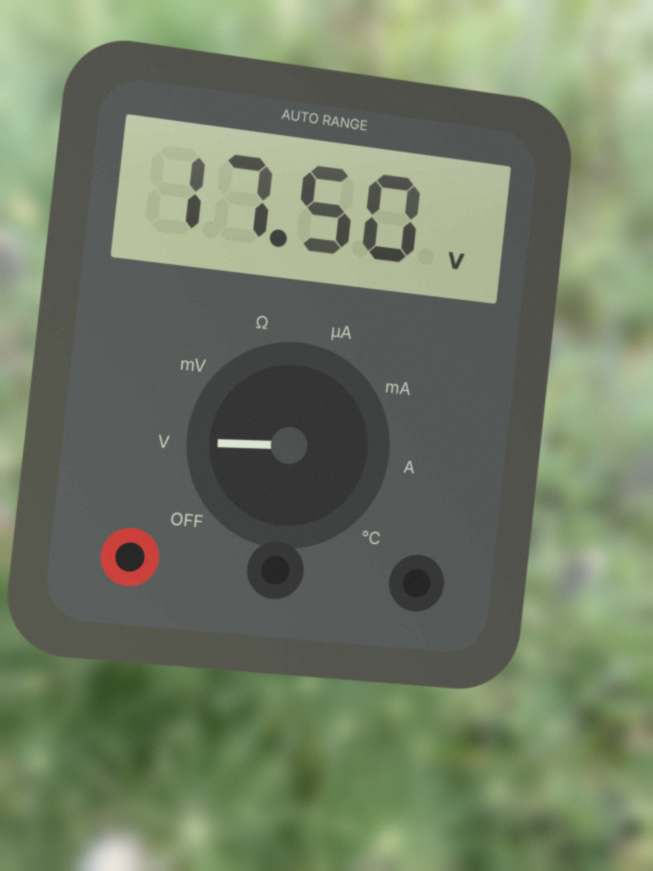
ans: {"value": 17.50, "unit": "V"}
